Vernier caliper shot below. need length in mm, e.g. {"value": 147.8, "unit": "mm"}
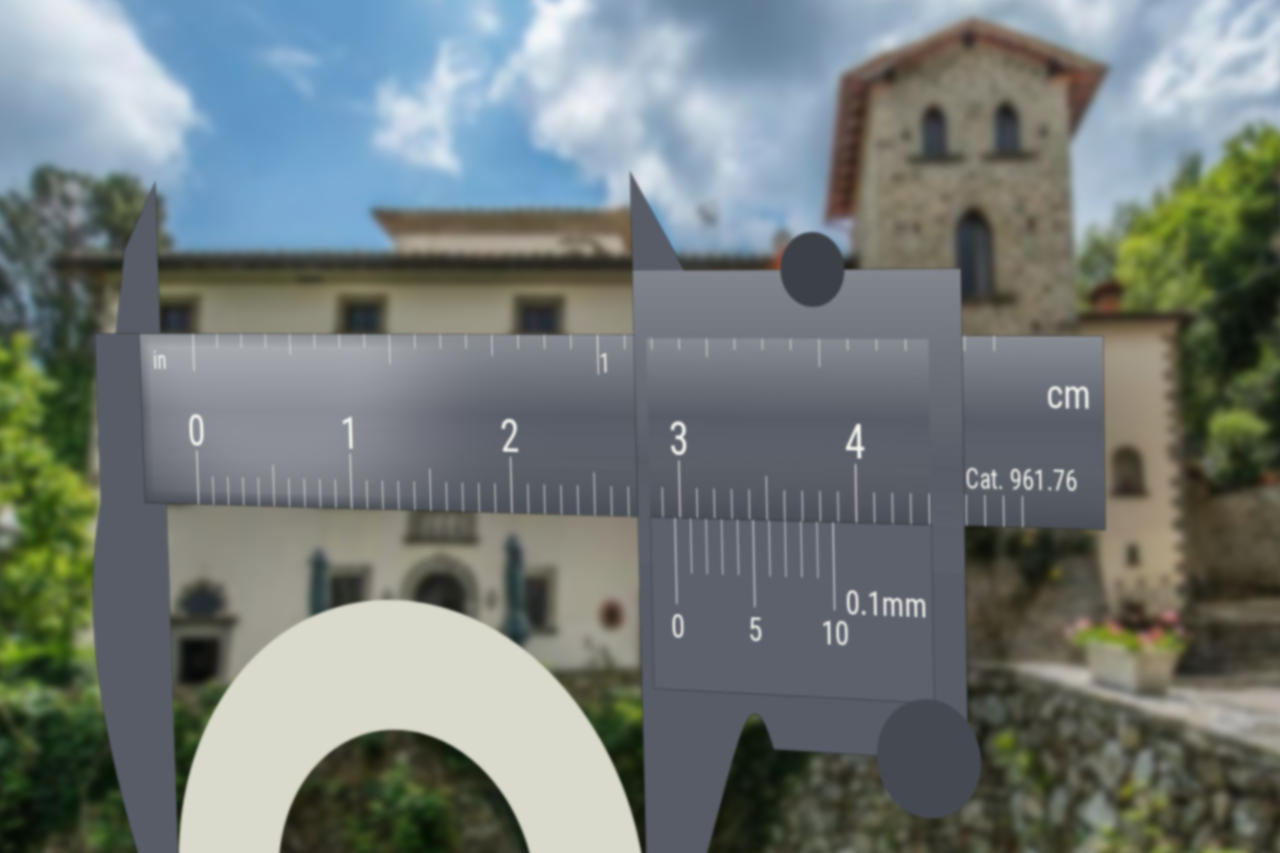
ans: {"value": 29.7, "unit": "mm"}
